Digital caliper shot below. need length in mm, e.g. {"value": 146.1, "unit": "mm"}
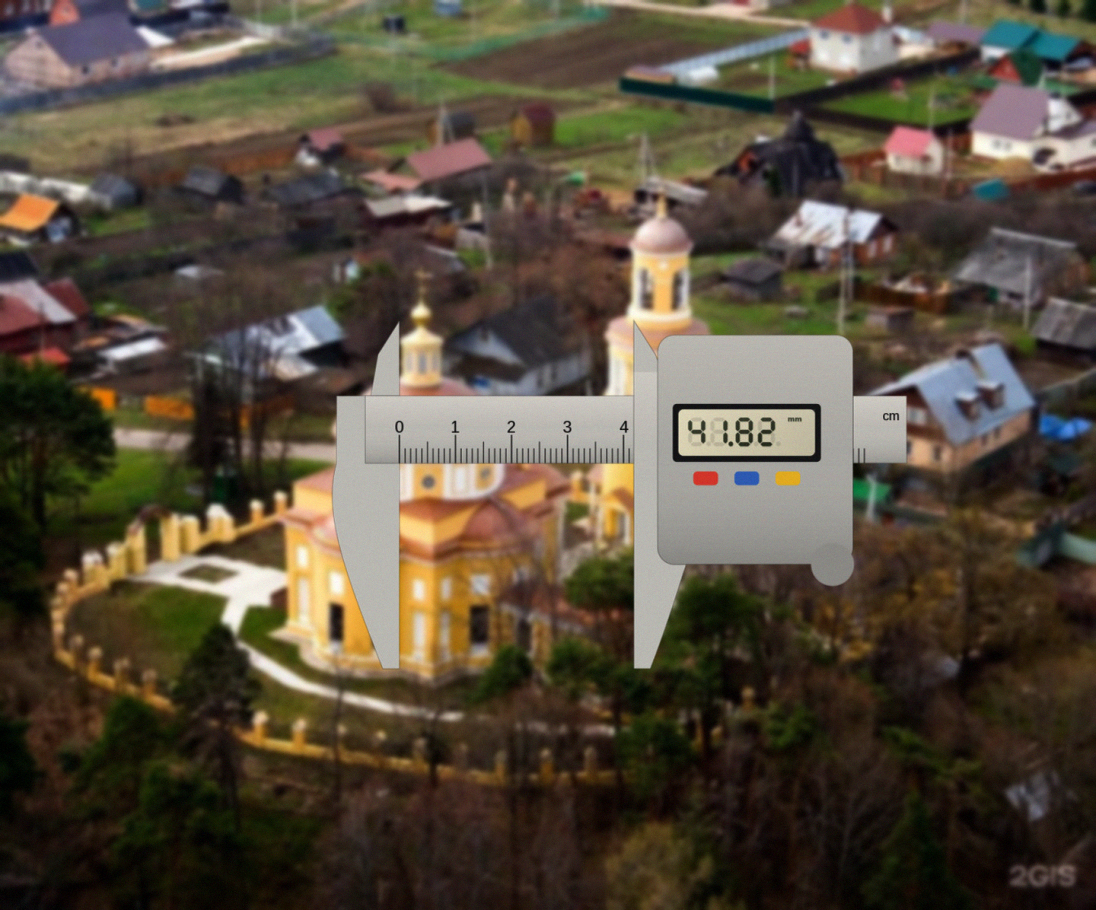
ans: {"value": 41.82, "unit": "mm"}
